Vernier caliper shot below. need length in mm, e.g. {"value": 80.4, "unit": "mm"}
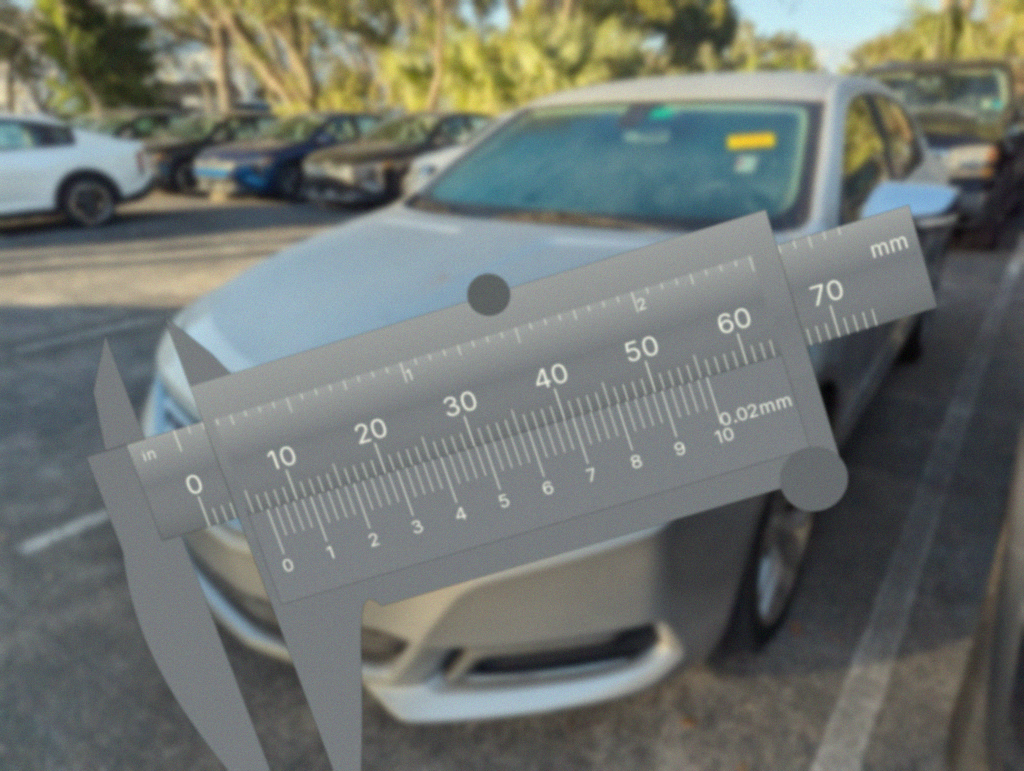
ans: {"value": 6.6, "unit": "mm"}
